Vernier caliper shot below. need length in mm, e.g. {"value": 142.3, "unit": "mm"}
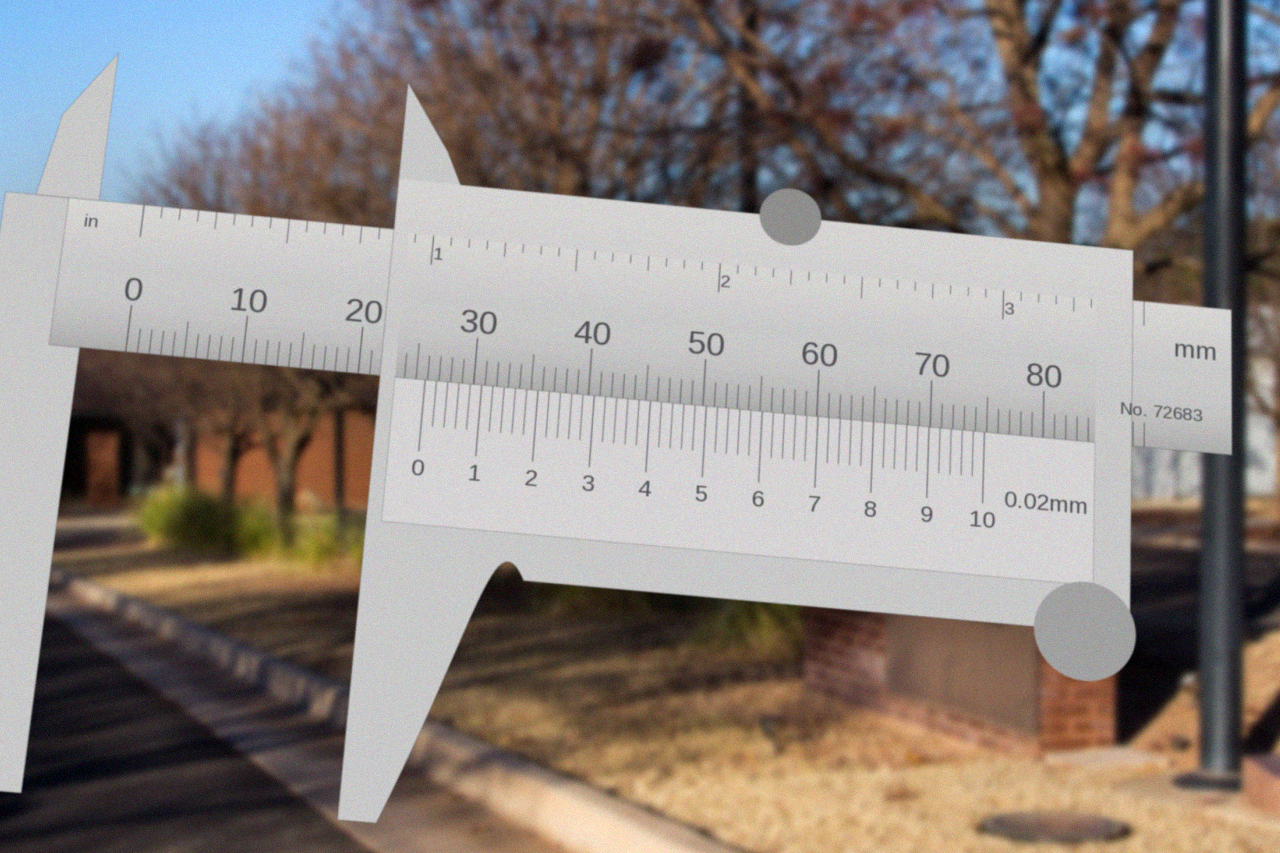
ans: {"value": 25.8, "unit": "mm"}
